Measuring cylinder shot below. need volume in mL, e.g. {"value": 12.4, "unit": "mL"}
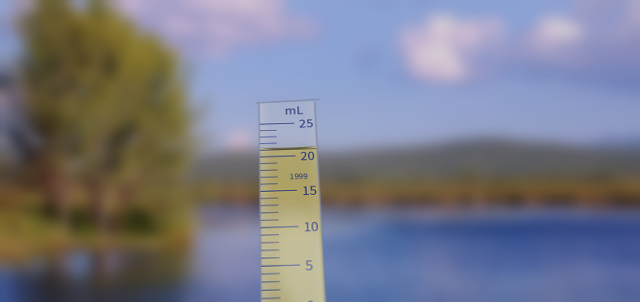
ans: {"value": 21, "unit": "mL"}
